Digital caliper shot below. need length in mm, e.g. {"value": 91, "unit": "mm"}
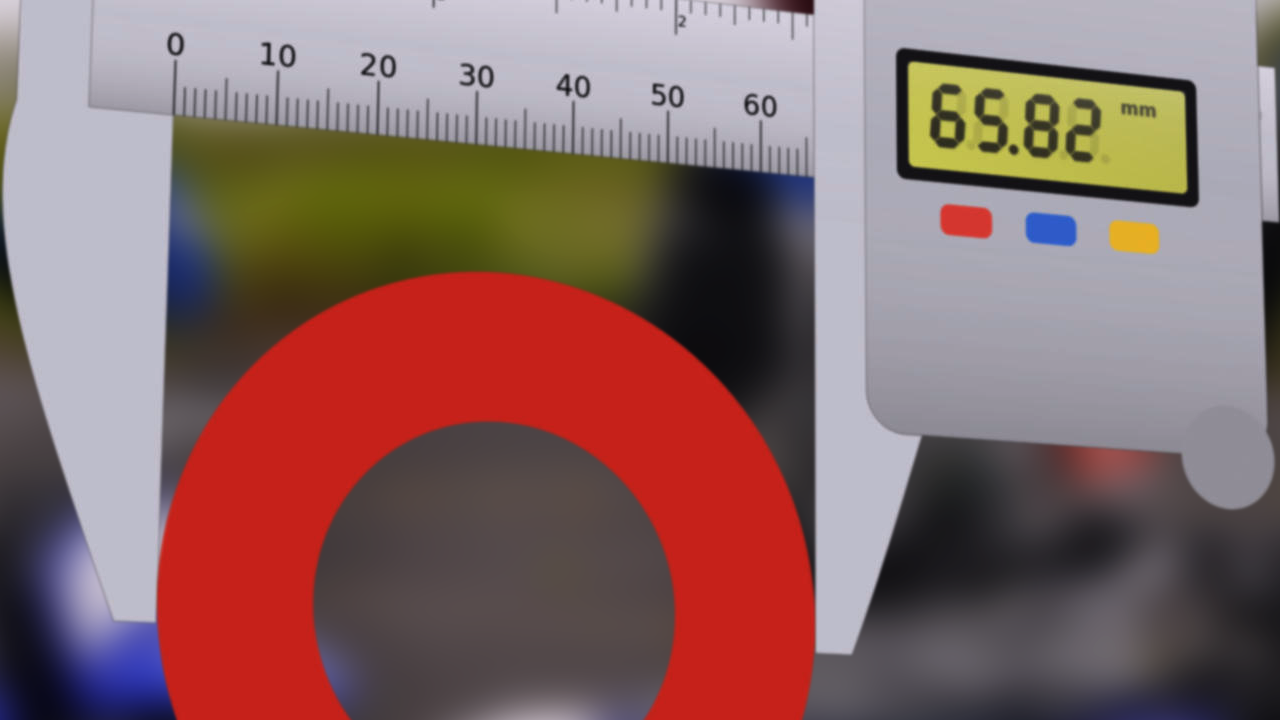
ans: {"value": 65.82, "unit": "mm"}
